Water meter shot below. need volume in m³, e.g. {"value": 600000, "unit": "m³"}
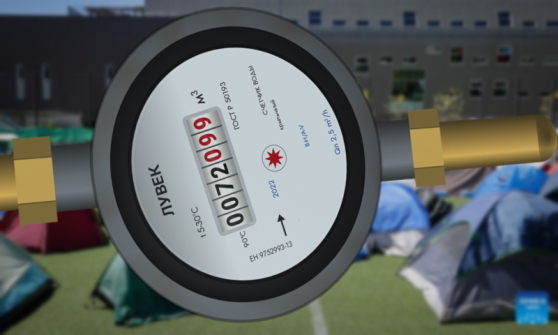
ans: {"value": 72.099, "unit": "m³"}
